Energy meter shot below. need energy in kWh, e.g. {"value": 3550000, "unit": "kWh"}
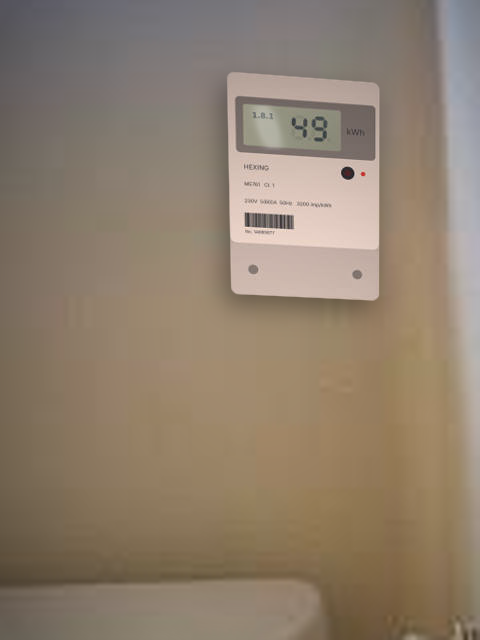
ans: {"value": 49, "unit": "kWh"}
